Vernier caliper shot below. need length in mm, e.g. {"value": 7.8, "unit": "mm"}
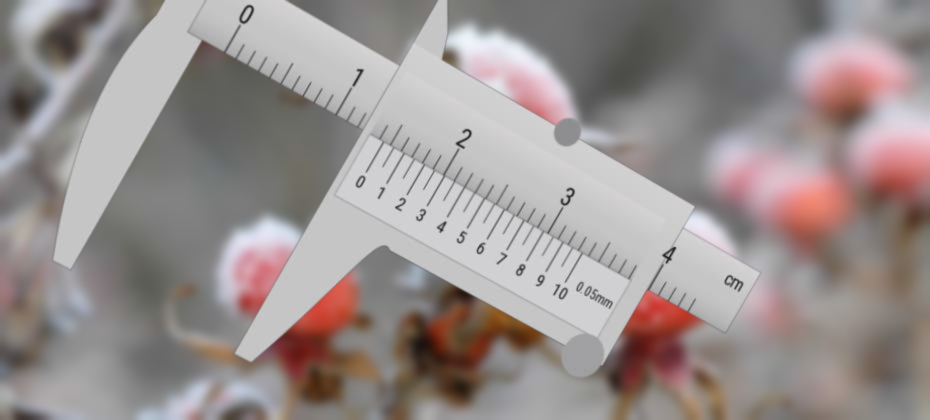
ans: {"value": 14.4, "unit": "mm"}
